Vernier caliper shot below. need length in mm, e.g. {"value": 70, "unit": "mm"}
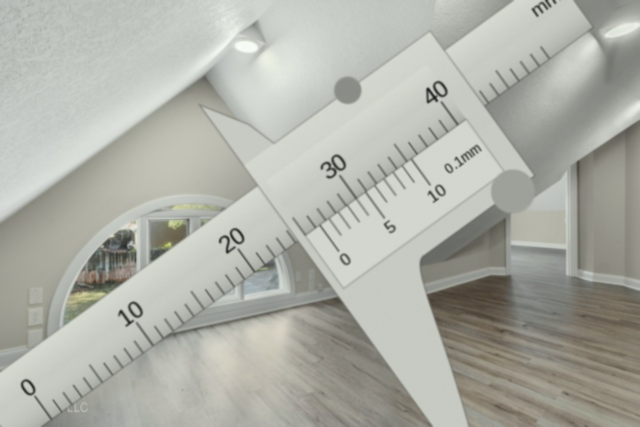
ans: {"value": 26.4, "unit": "mm"}
